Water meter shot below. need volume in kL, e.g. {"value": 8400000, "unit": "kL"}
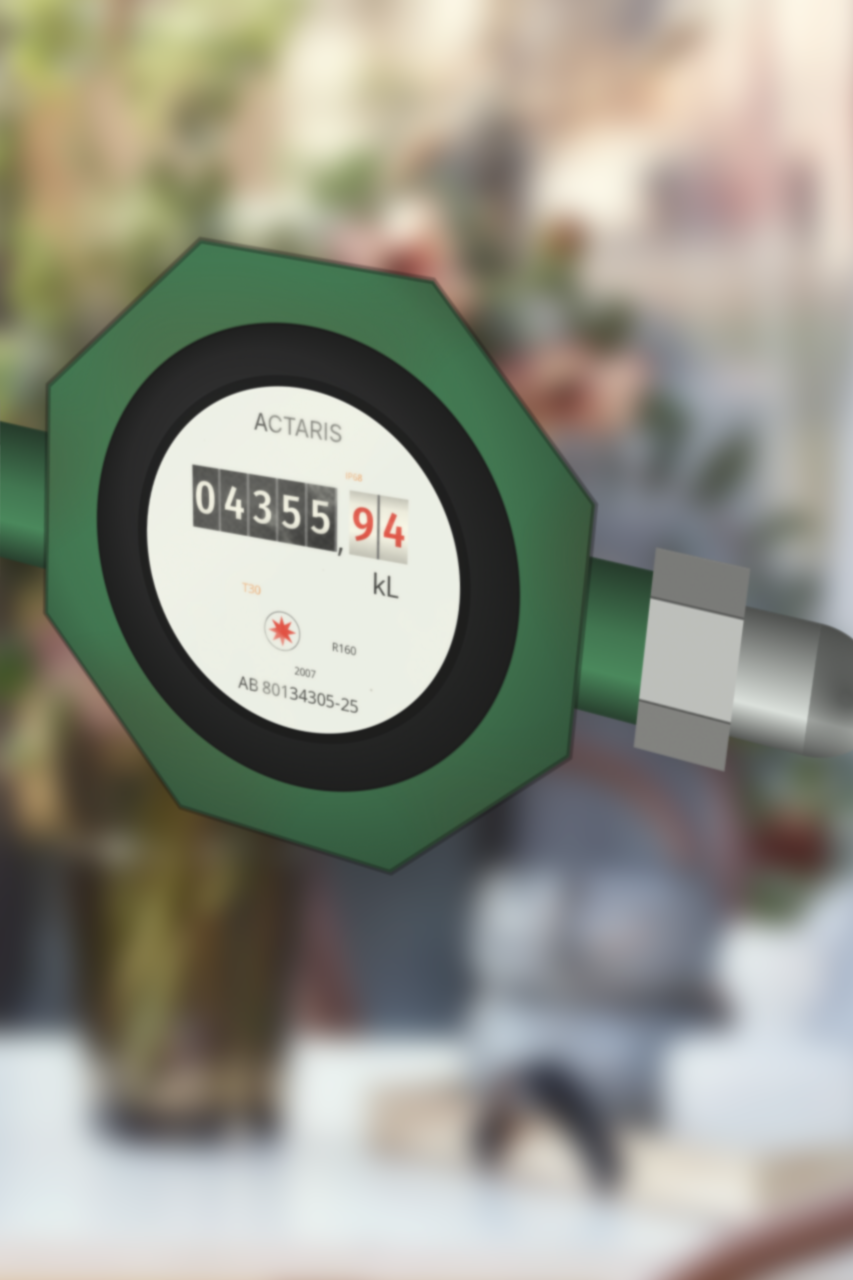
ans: {"value": 4355.94, "unit": "kL"}
